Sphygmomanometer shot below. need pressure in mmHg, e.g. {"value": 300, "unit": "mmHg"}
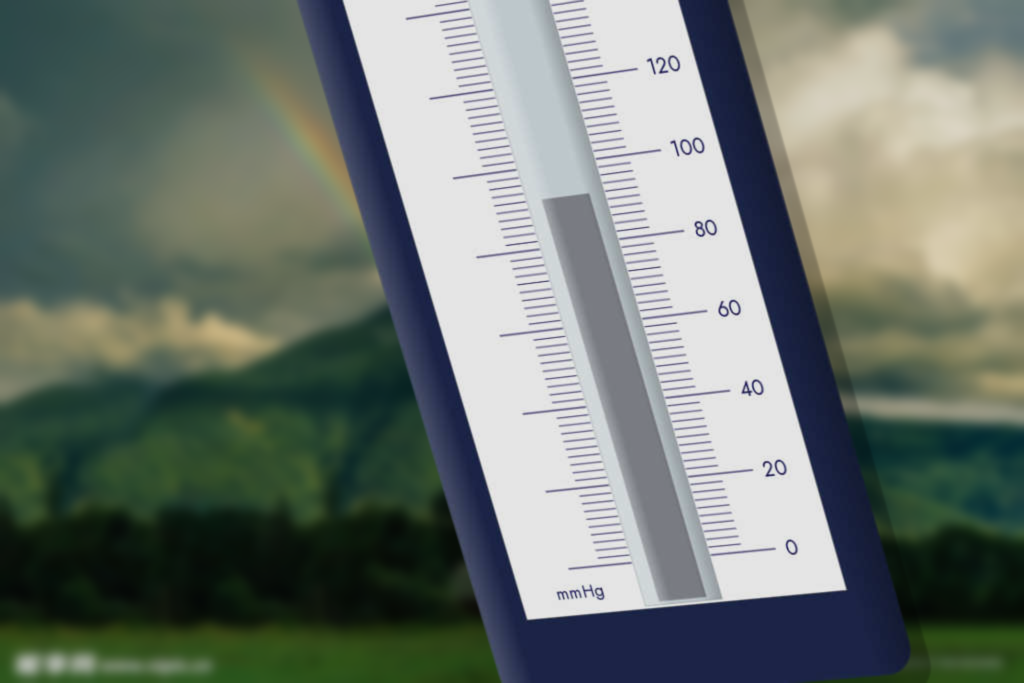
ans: {"value": 92, "unit": "mmHg"}
